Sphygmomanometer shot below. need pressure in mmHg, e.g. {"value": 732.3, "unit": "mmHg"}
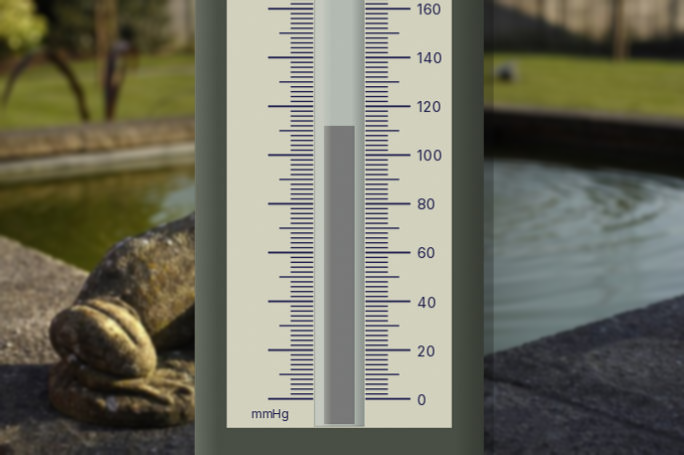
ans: {"value": 112, "unit": "mmHg"}
